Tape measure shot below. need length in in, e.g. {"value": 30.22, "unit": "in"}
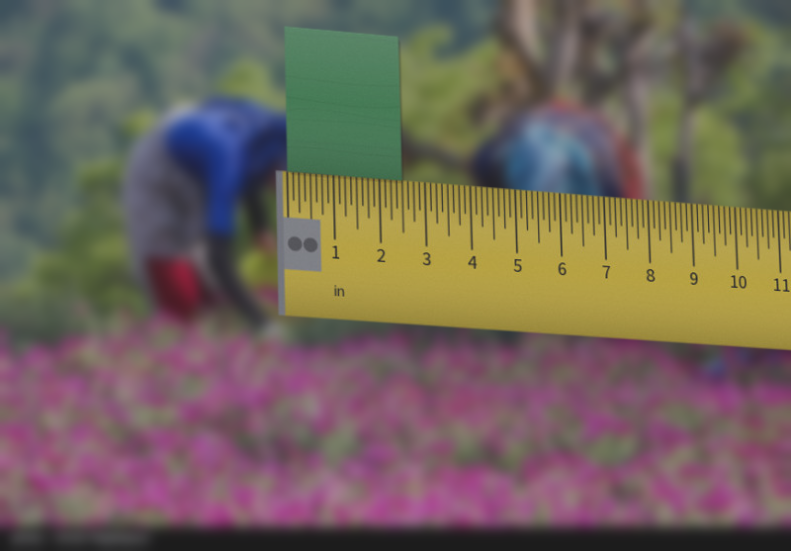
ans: {"value": 2.5, "unit": "in"}
